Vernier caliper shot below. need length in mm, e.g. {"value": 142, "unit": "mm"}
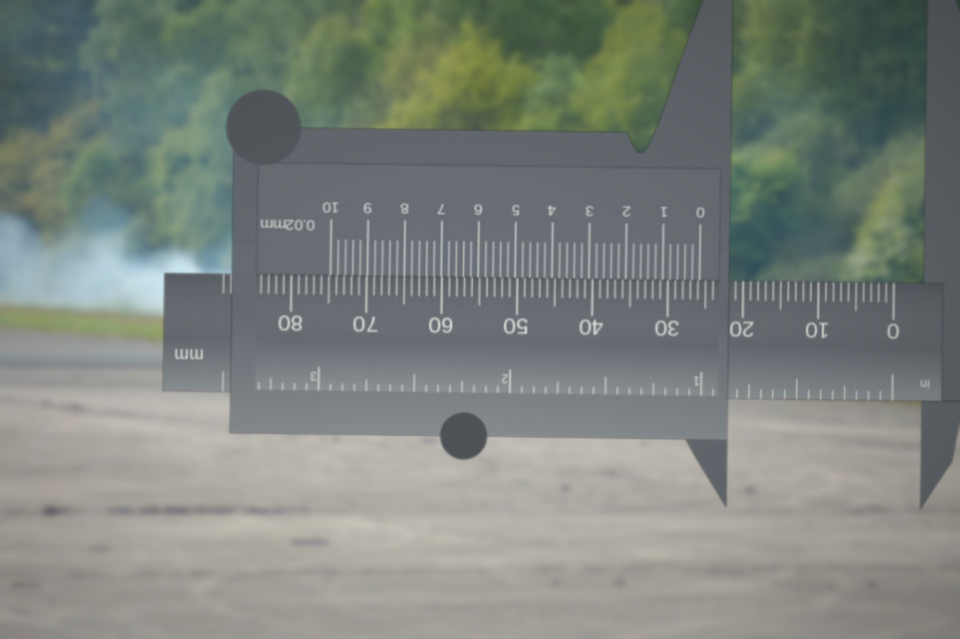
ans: {"value": 25.8, "unit": "mm"}
